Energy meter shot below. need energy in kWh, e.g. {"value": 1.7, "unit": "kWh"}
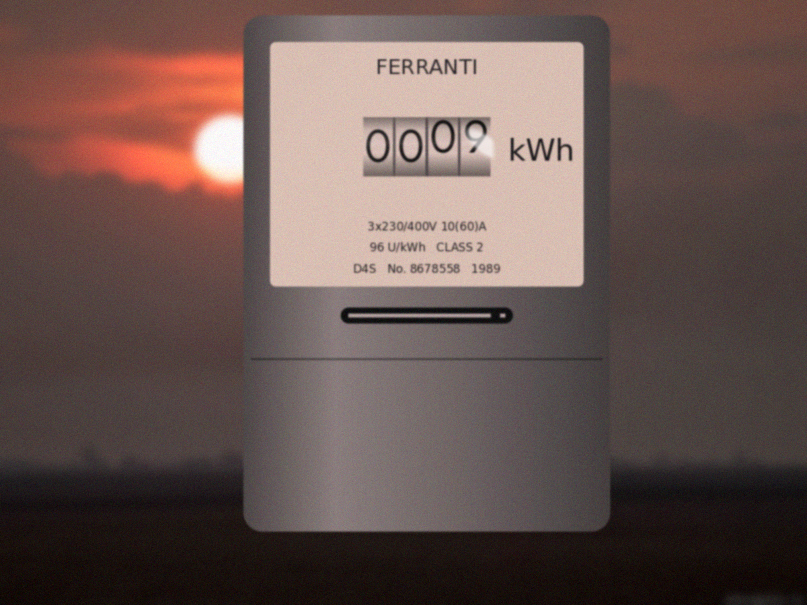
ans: {"value": 9, "unit": "kWh"}
